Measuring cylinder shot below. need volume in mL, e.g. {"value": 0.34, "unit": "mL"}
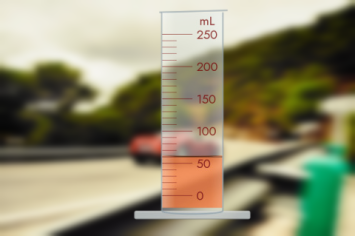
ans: {"value": 60, "unit": "mL"}
